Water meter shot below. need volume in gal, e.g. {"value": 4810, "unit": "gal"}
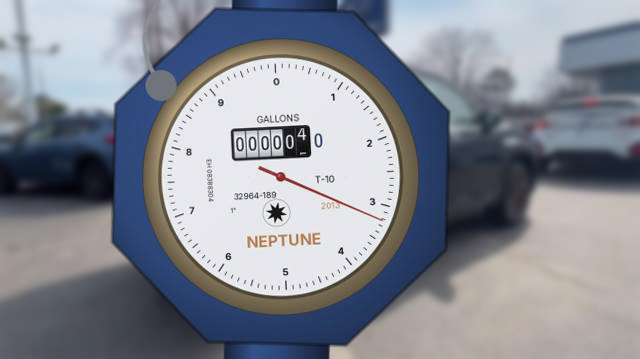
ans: {"value": 43.2, "unit": "gal"}
